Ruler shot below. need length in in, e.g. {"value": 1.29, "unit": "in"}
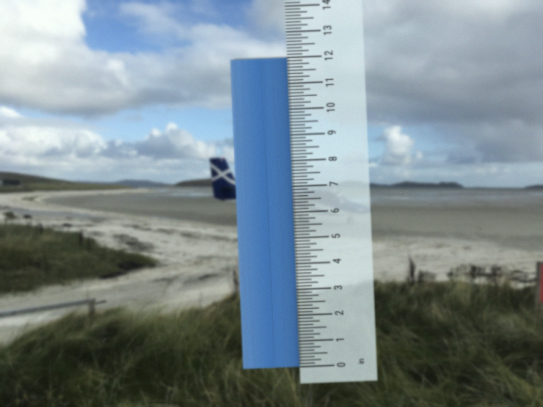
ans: {"value": 12, "unit": "in"}
